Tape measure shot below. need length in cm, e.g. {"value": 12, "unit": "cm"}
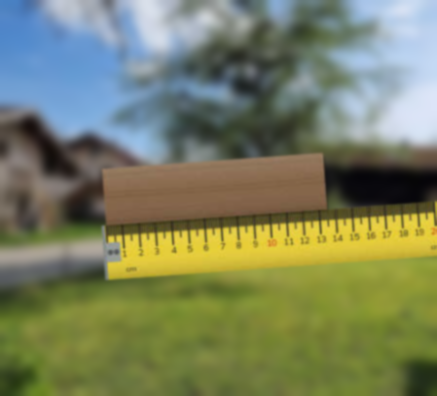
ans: {"value": 13.5, "unit": "cm"}
